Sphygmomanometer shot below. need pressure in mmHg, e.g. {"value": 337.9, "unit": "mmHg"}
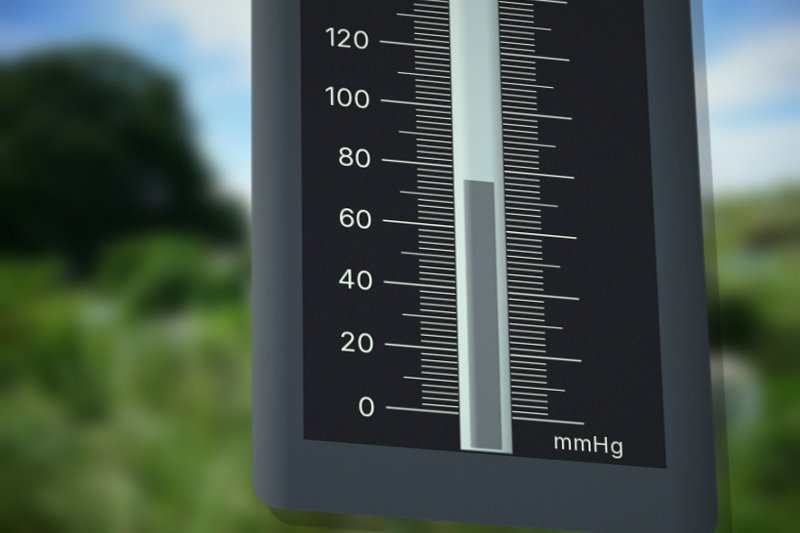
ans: {"value": 76, "unit": "mmHg"}
